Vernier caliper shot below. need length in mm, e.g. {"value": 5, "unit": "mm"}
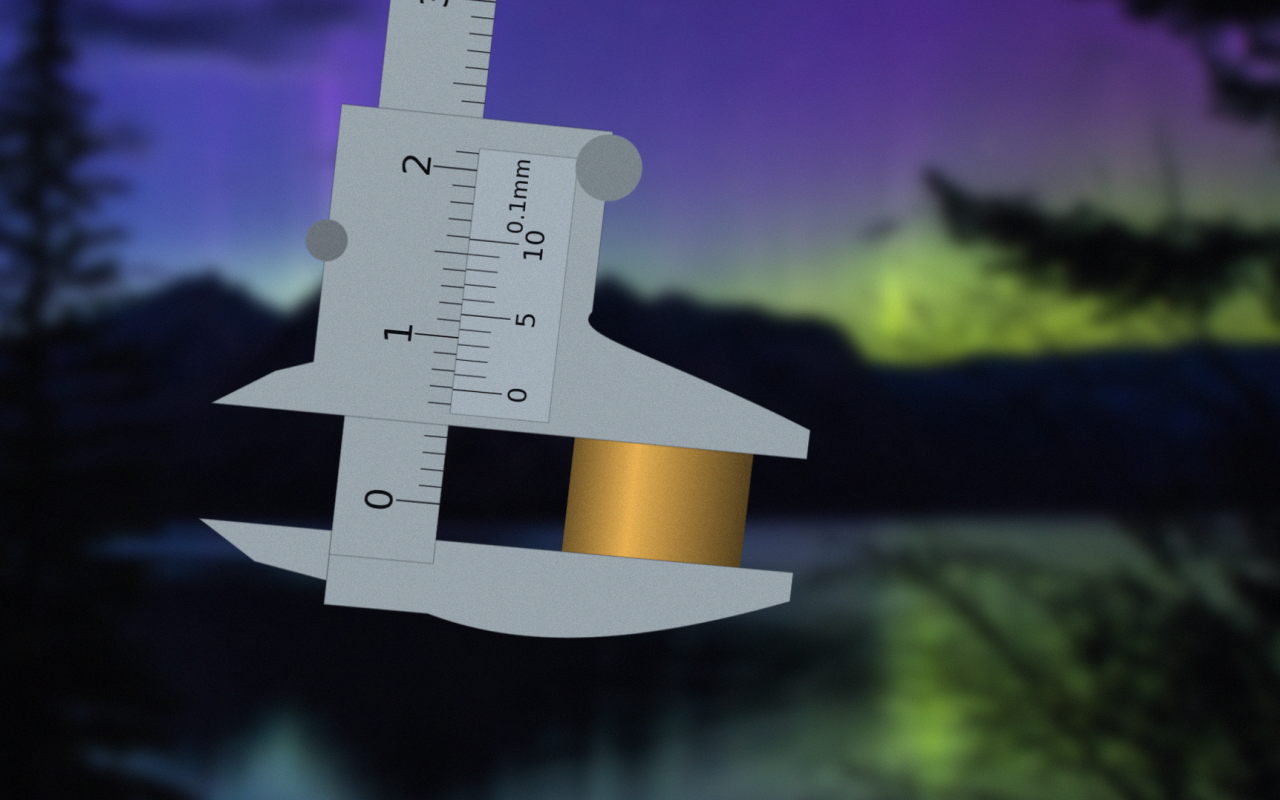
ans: {"value": 6.9, "unit": "mm"}
